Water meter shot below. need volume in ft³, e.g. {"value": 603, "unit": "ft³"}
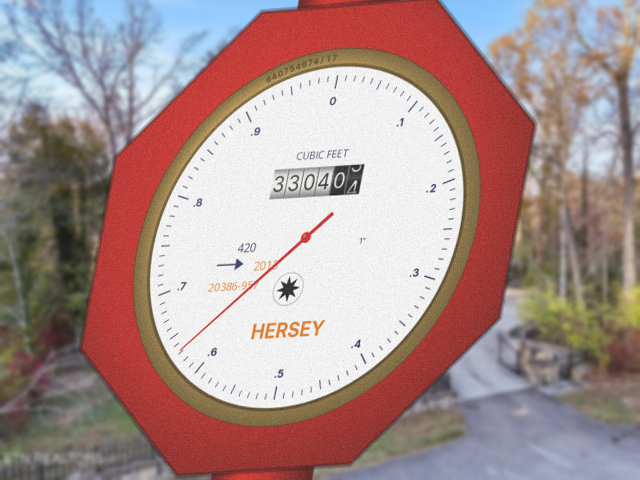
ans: {"value": 330403.63, "unit": "ft³"}
